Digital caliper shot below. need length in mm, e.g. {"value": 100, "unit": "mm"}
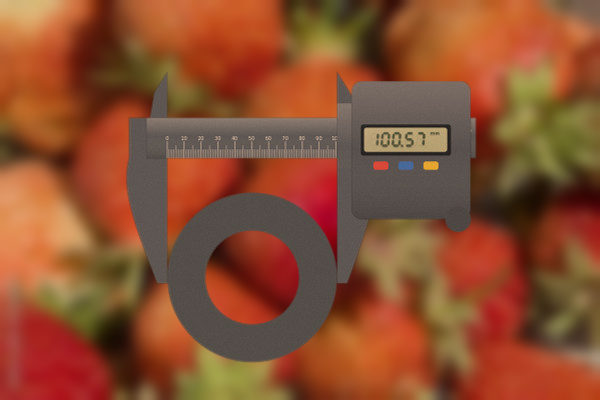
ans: {"value": 100.57, "unit": "mm"}
